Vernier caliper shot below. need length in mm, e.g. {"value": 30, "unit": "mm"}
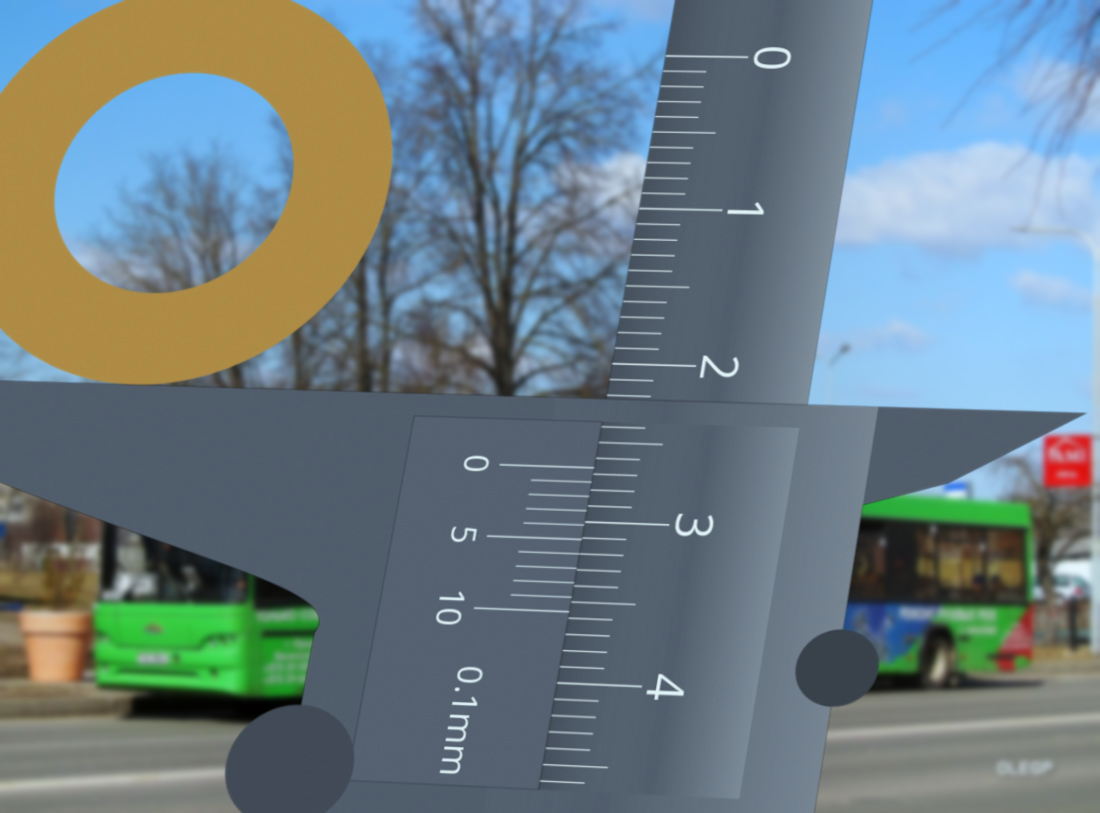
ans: {"value": 26.6, "unit": "mm"}
